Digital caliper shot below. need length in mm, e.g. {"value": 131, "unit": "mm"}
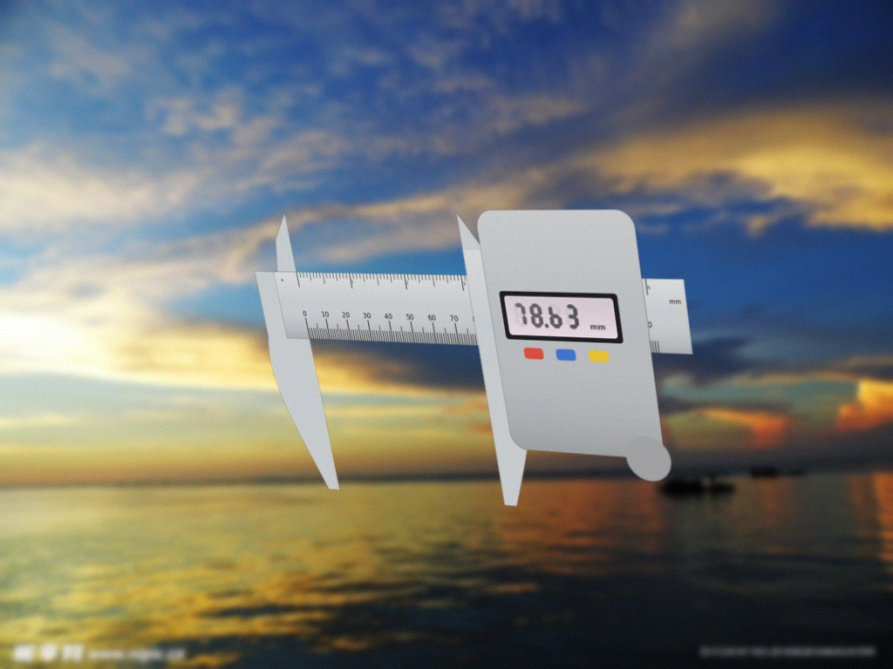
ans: {"value": 78.63, "unit": "mm"}
